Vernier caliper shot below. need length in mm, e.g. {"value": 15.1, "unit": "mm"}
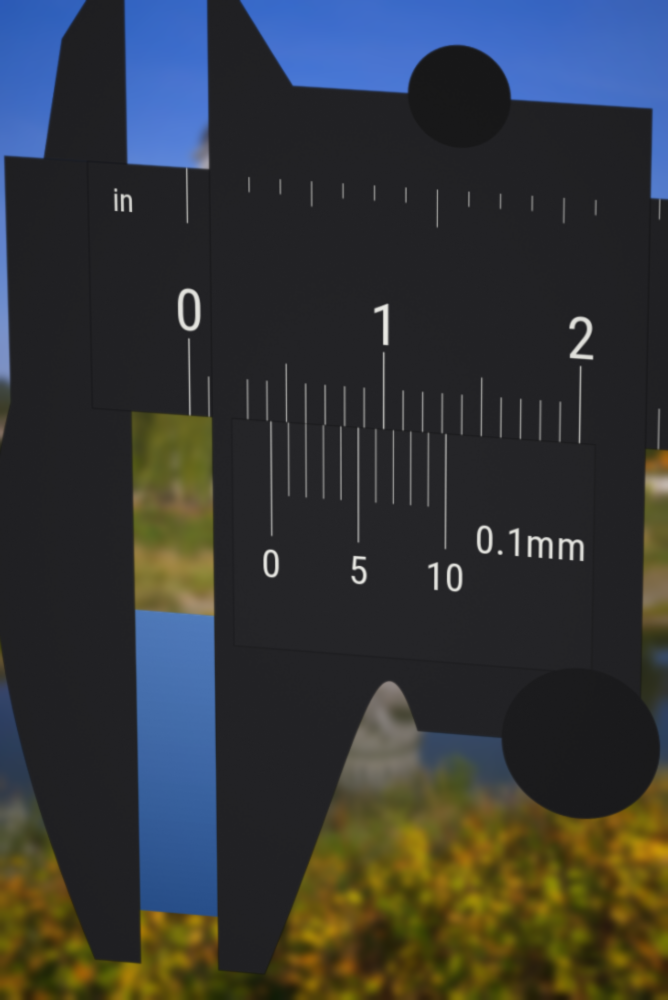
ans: {"value": 4.2, "unit": "mm"}
